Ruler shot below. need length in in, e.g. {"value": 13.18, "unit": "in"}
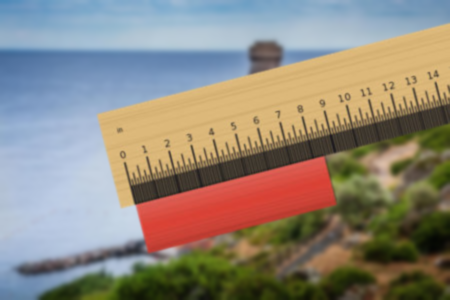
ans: {"value": 8.5, "unit": "in"}
